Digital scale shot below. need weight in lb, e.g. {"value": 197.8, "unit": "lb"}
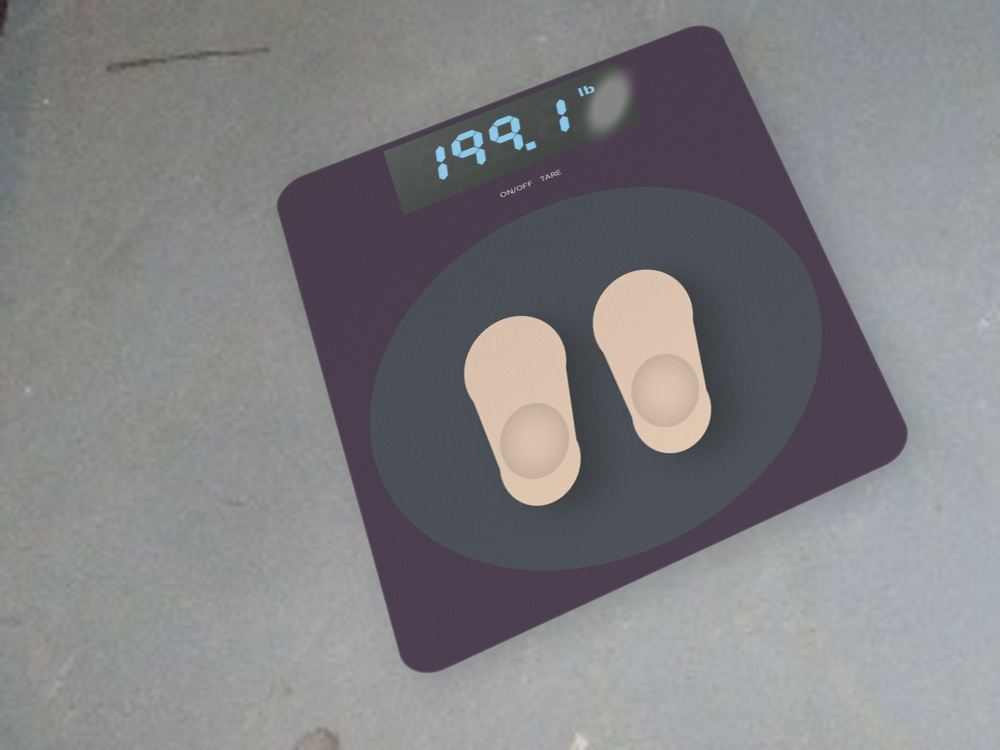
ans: {"value": 199.1, "unit": "lb"}
